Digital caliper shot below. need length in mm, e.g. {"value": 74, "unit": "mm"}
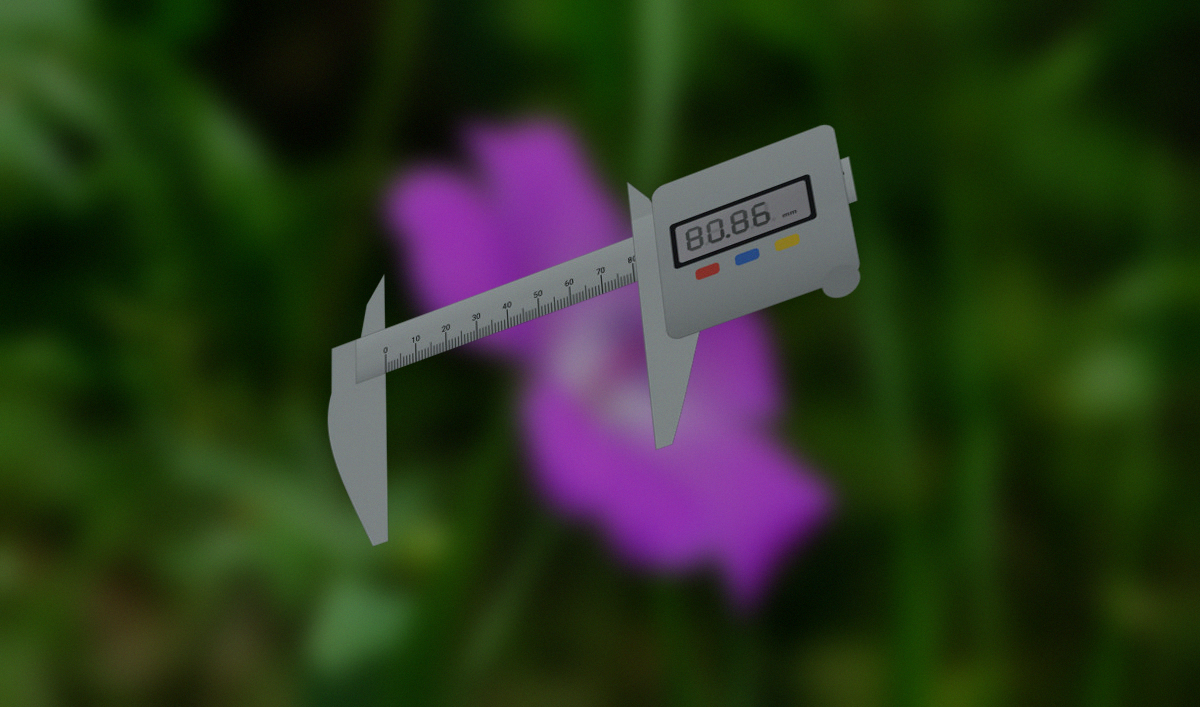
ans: {"value": 80.86, "unit": "mm"}
